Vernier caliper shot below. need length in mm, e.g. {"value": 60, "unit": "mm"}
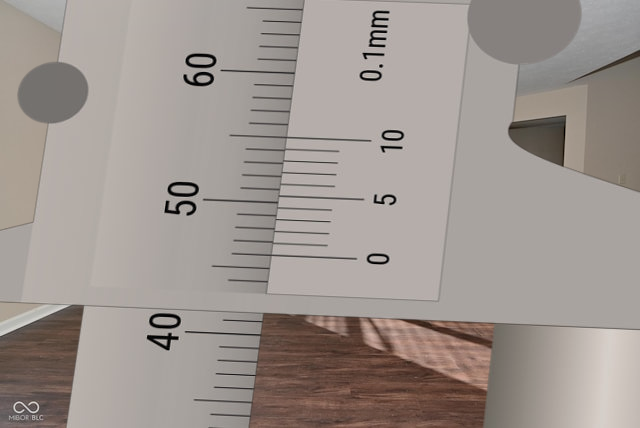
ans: {"value": 46.0, "unit": "mm"}
